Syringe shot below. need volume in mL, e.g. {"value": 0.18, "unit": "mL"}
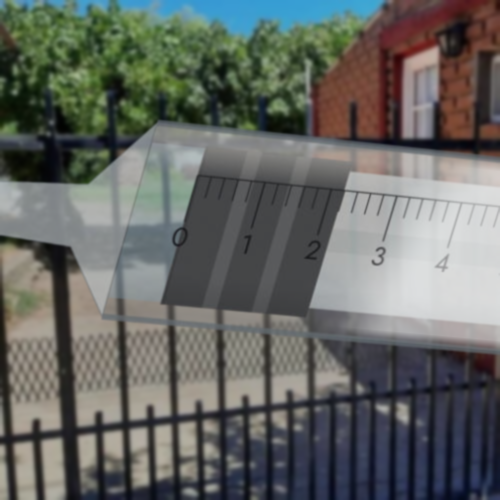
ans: {"value": 0, "unit": "mL"}
